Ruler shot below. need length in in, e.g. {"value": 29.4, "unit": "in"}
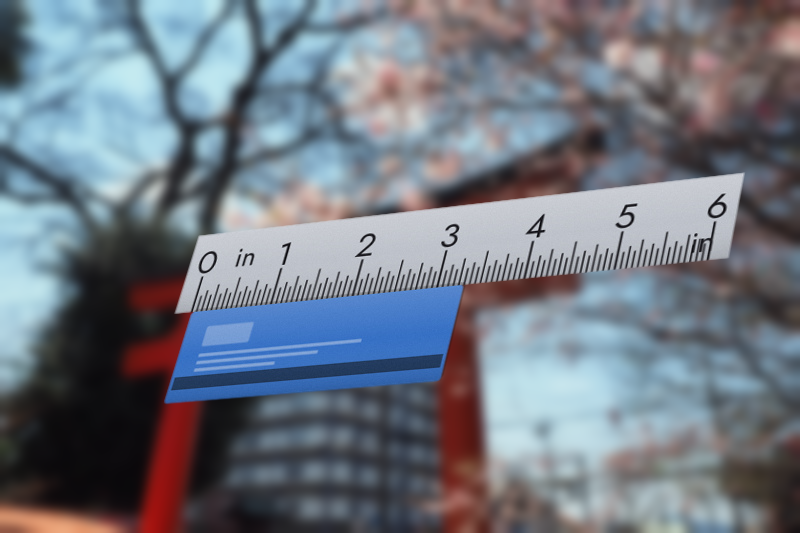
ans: {"value": 3.3125, "unit": "in"}
